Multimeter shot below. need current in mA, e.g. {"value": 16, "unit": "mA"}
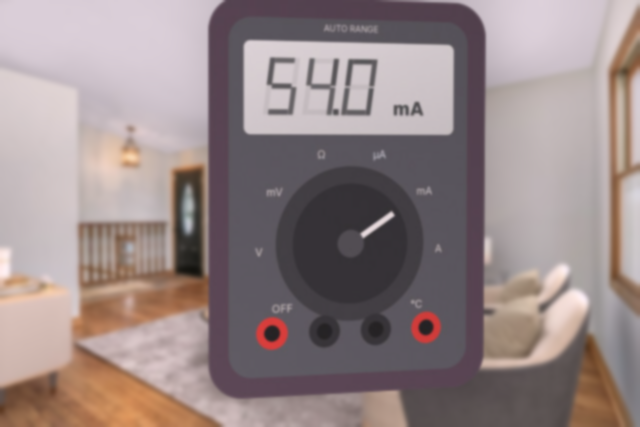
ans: {"value": 54.0, "unit": "mA"}
